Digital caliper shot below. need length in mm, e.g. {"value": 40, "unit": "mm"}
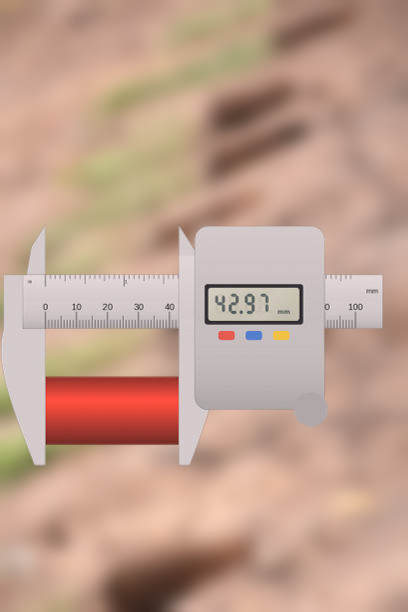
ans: {"value": 42.97, "unit": "mm"}
